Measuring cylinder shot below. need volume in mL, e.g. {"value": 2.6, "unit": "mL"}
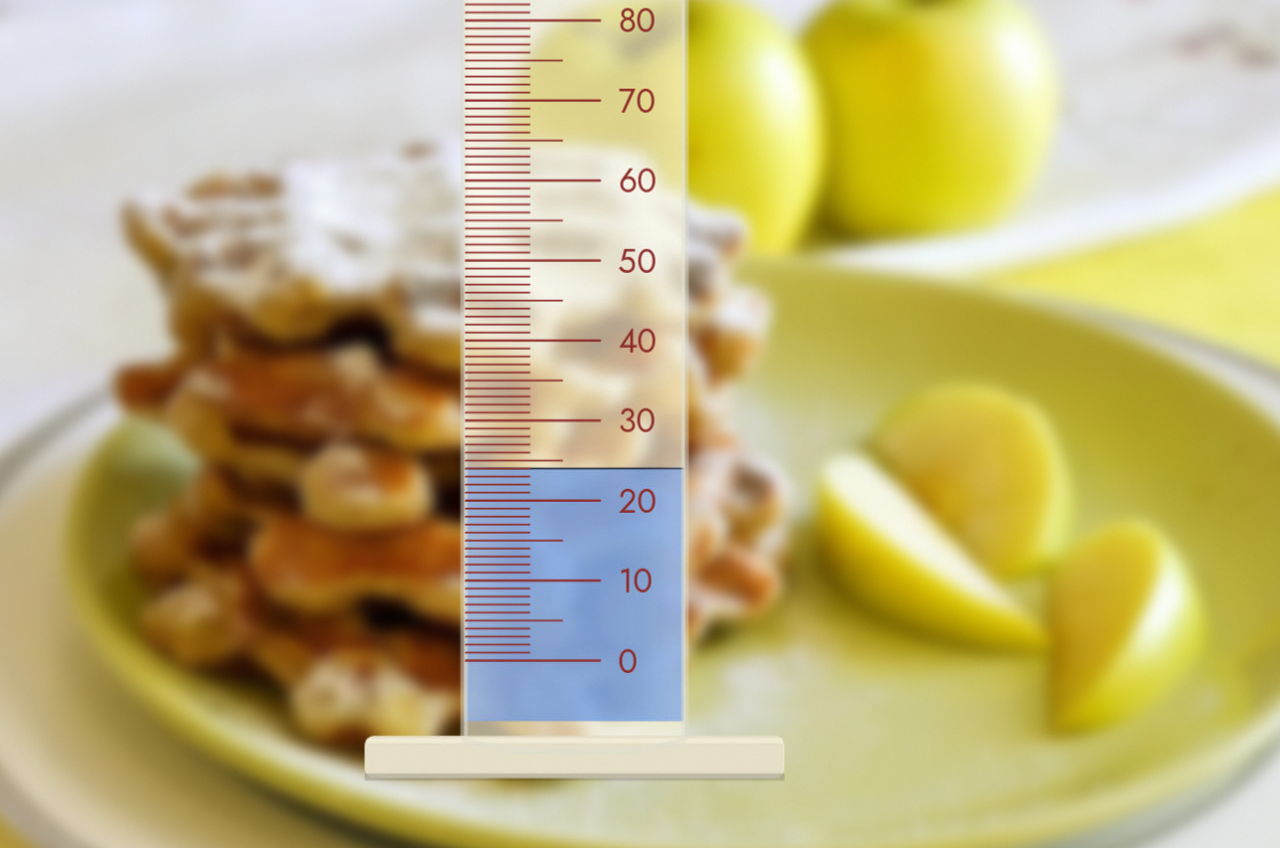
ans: {"value": 24, "unit": "mL"}
